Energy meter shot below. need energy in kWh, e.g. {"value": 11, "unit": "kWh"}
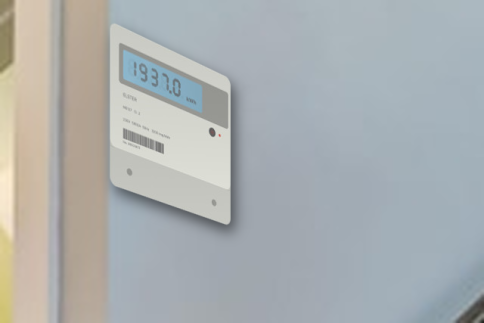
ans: {"value": 1937.0, "unit": "kWh"}
